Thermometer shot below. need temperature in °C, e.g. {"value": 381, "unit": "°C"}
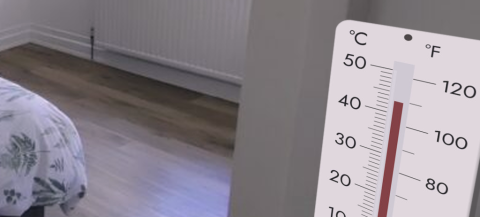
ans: {"value": 43, "unit": "°C"}
